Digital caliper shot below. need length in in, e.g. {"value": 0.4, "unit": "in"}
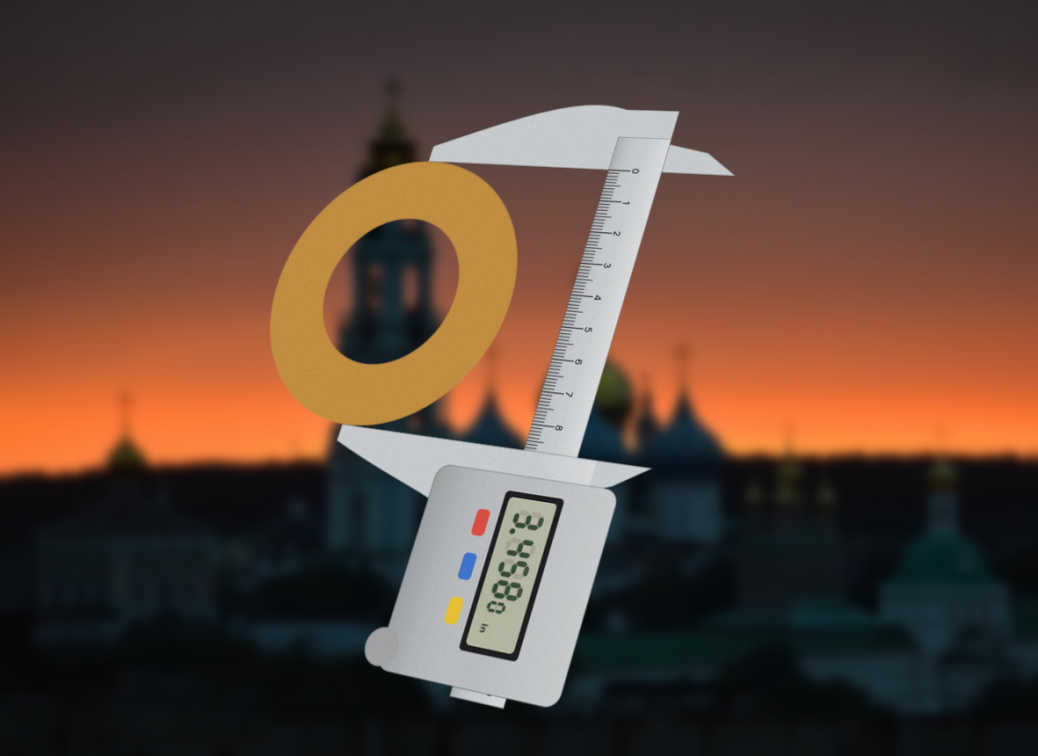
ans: {"value": 3.4580, "unit": "in"}
